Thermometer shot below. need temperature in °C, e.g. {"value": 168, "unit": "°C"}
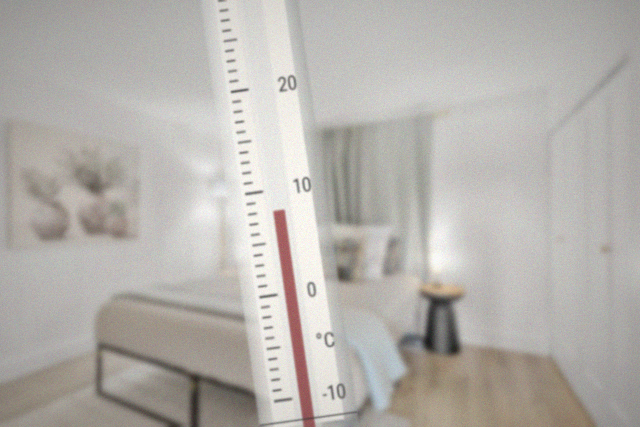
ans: {"value": 8, "unit": "°C"}
